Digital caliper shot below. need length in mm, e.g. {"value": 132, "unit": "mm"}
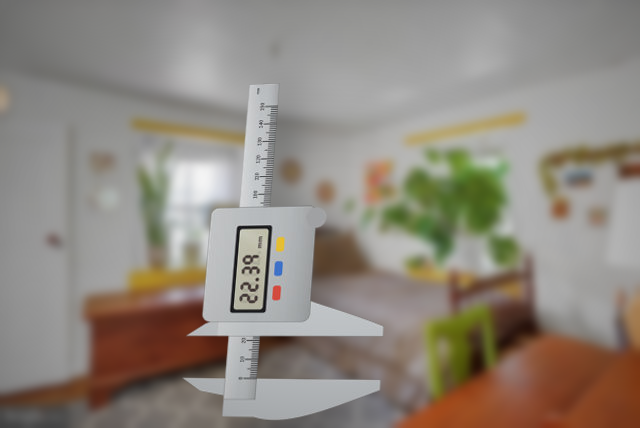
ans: {"value": 22.39, "unit": "mm"}
